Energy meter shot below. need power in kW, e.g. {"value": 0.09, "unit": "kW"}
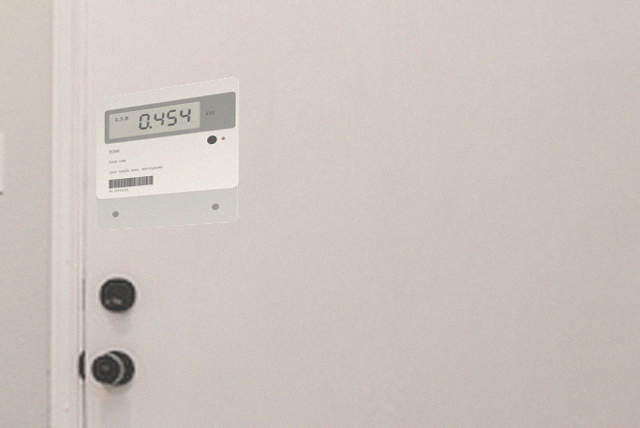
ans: {"value": 0.454, "unit": "kW"}
